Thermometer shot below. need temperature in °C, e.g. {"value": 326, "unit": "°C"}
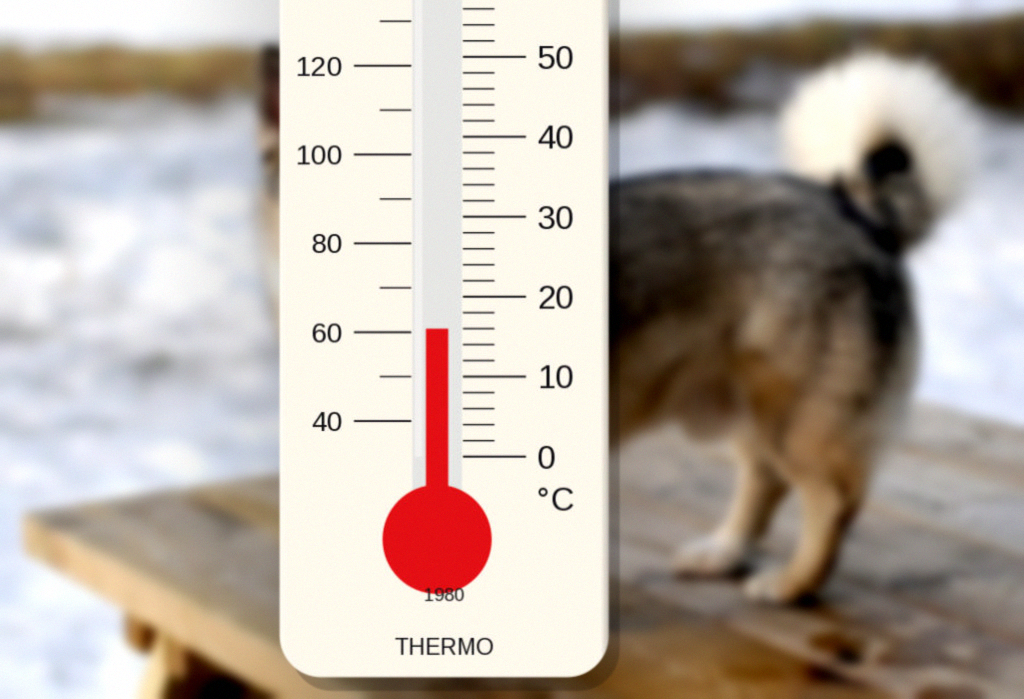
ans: {"value": 16, "unit": "°C"}
